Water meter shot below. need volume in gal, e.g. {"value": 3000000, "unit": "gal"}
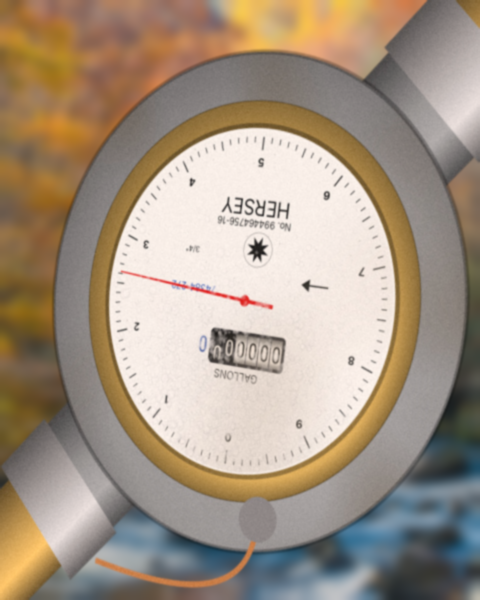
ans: {"value": 2.6, "unit": "gal"}
